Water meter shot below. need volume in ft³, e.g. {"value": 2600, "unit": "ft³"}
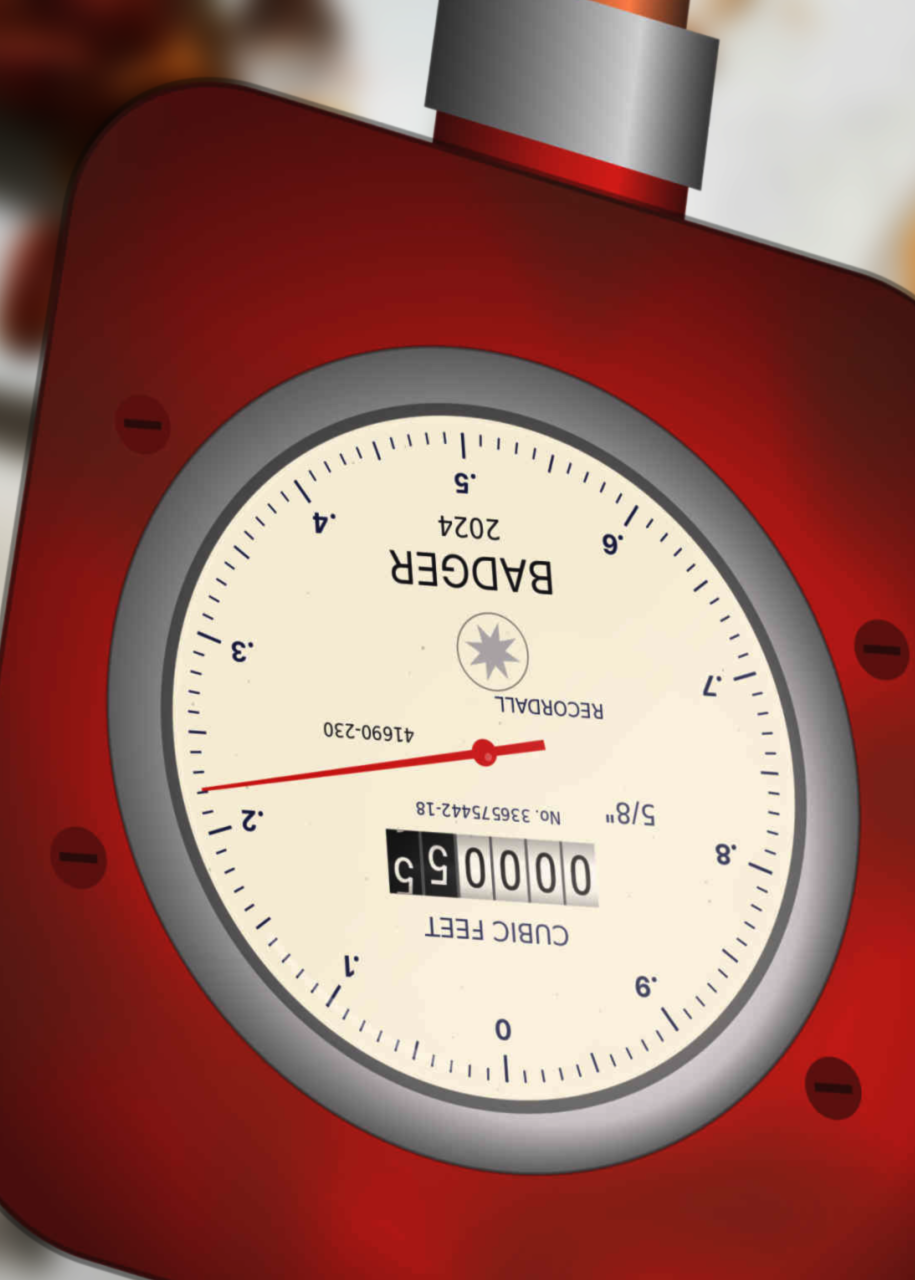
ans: {"value": 55.22, "unit": "ft³"}
